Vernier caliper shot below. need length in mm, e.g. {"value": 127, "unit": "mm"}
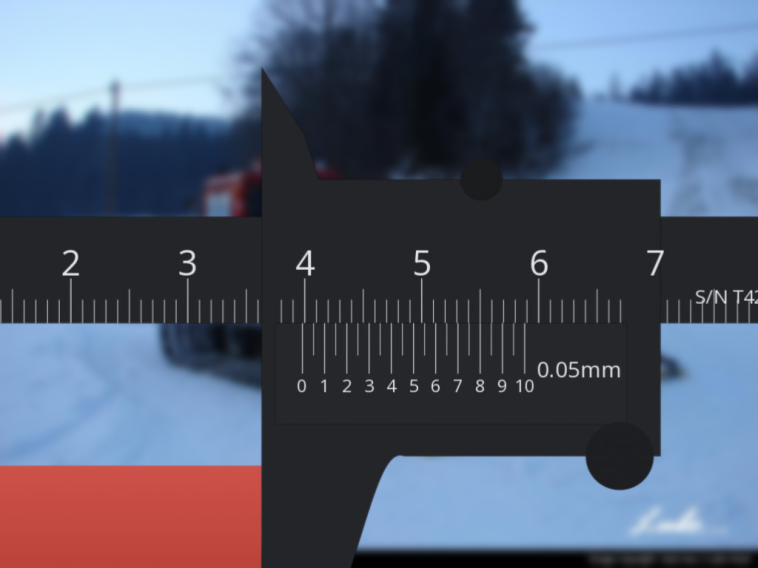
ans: {"value": 39.8, "unit": "mm"}
